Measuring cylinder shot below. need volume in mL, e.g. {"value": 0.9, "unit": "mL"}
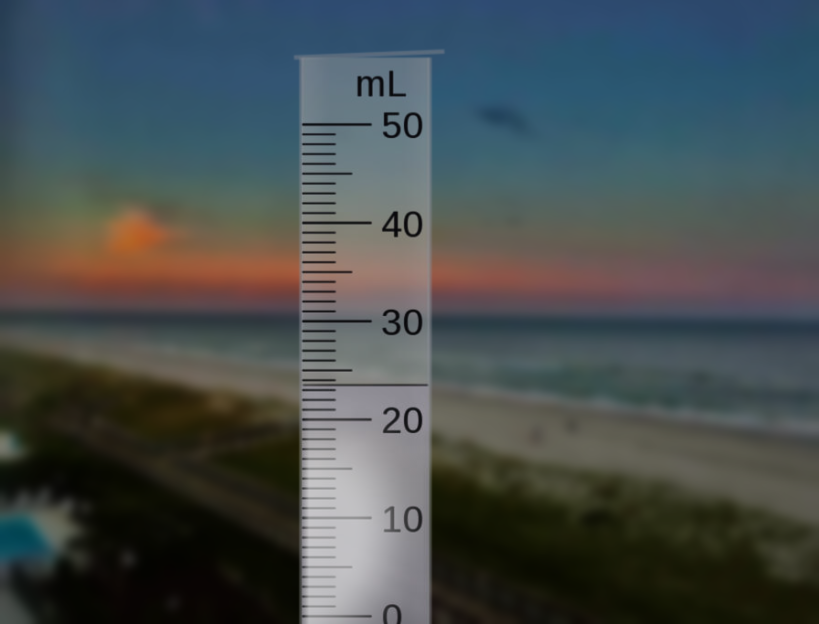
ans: {"value": 23.5, "unit": "mL"}
